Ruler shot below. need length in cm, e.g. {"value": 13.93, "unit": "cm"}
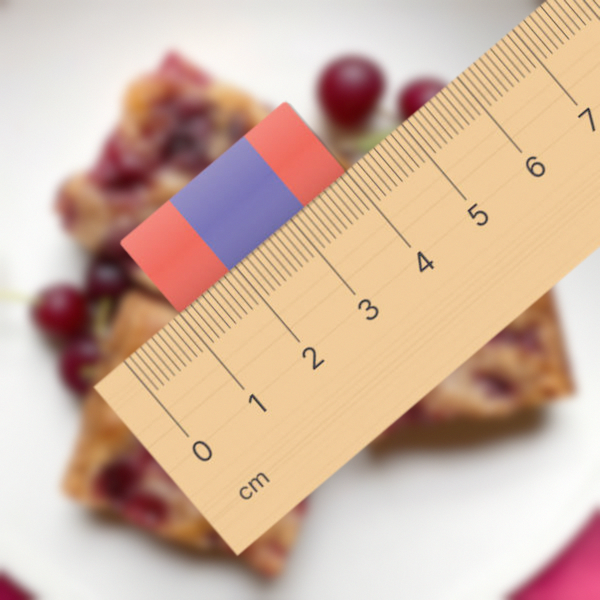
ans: {"value": 3, "unit": "cm"}
